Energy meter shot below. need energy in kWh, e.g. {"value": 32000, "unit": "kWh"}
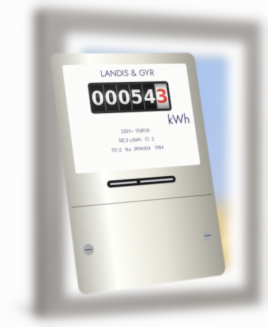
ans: {"value": 54.3, "unit": "kWh"}
